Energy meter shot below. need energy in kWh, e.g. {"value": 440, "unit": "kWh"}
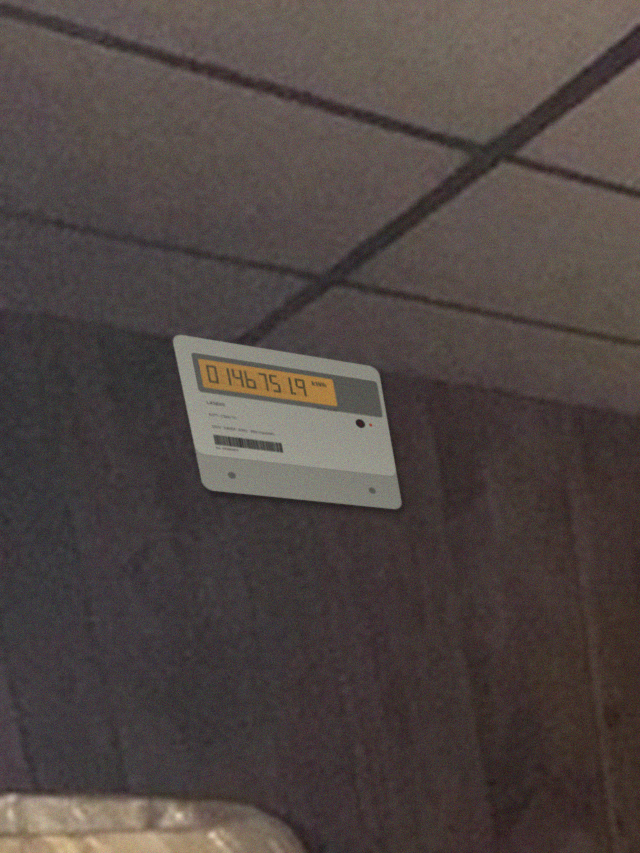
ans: {"value": 146751.9, "unit": "kWh"}
